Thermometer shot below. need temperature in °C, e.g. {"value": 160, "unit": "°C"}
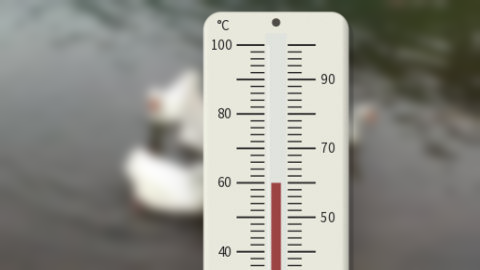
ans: {"value": 60, "unit": "°C"}
